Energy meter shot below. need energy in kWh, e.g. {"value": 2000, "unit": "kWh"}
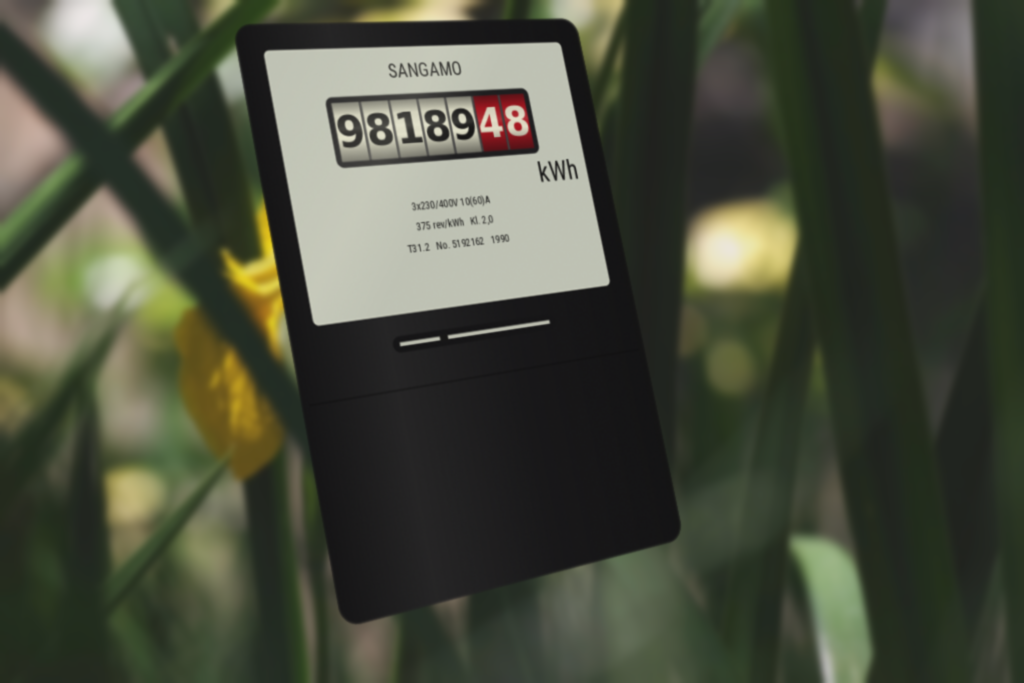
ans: {"value": 98189.48, "unit": "kWh"}
